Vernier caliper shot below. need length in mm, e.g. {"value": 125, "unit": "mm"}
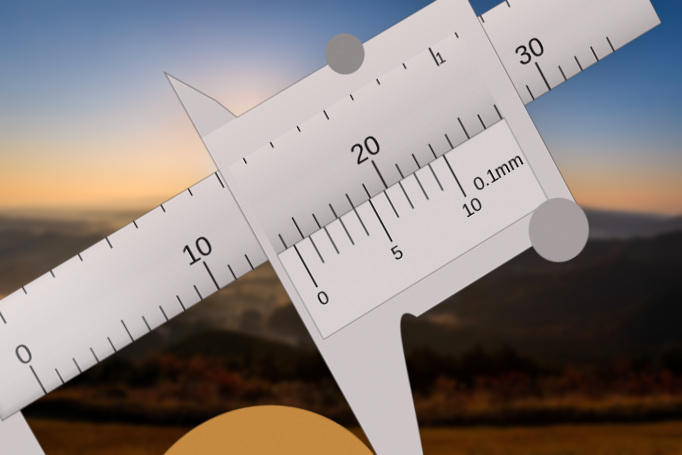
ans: {"value": 14.4, "unit": "mm"}
